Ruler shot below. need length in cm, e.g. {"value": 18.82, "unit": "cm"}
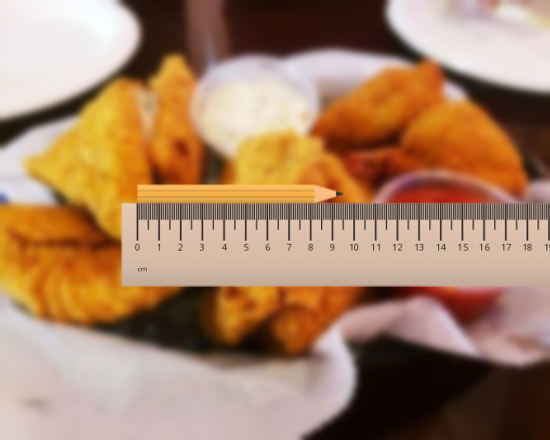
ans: {"value": 9.5, "unit": "cm"}
